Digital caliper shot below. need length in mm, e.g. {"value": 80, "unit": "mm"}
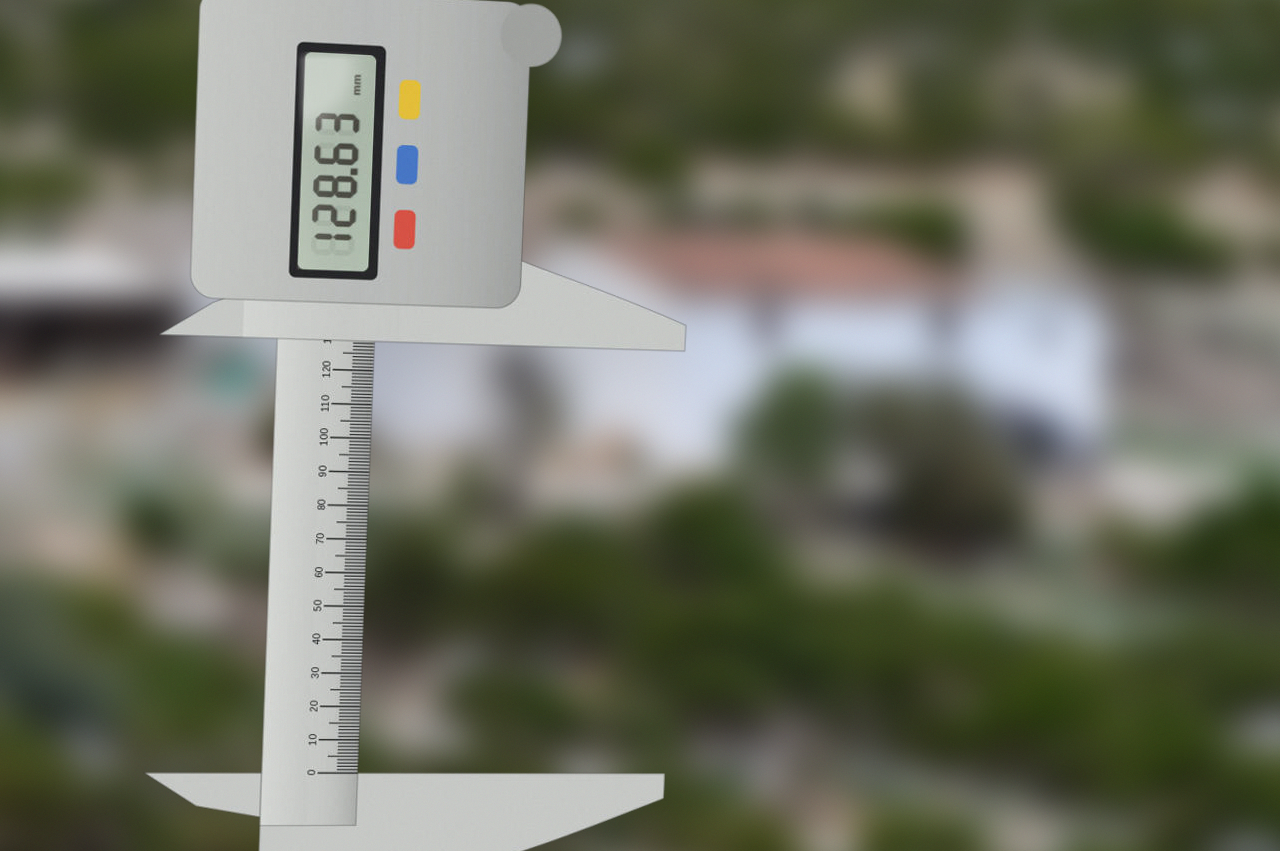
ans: {"value": 128.63, "unit": "mm"}
